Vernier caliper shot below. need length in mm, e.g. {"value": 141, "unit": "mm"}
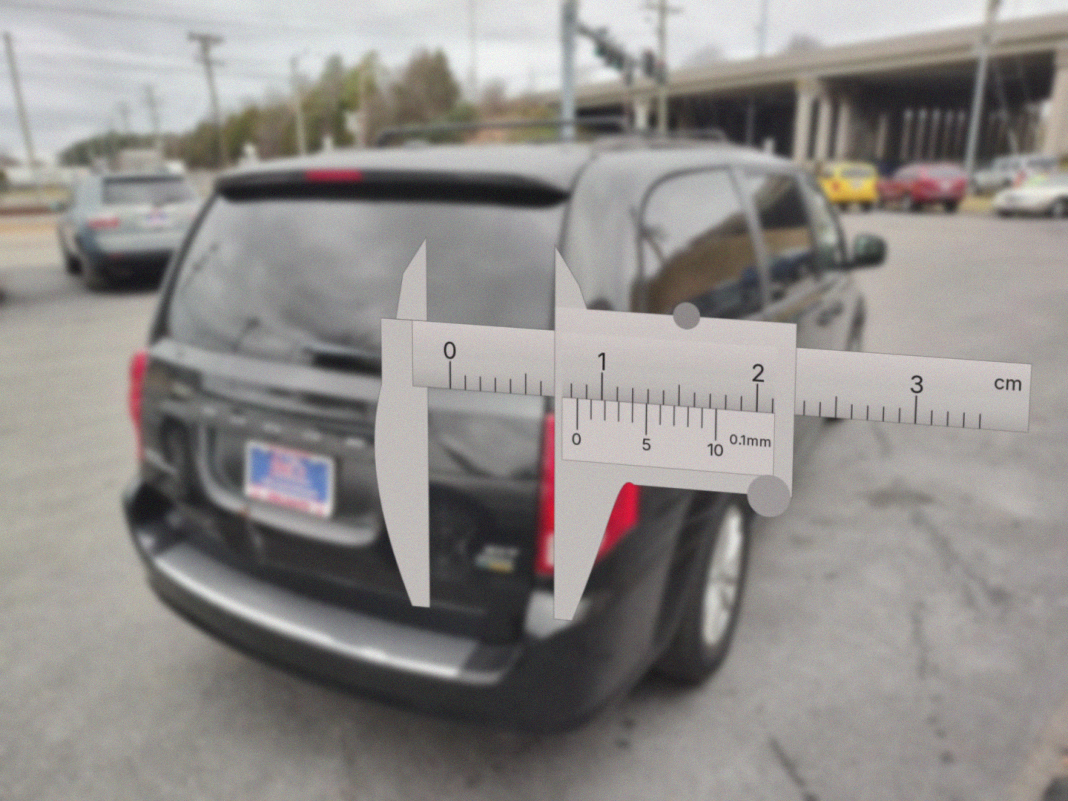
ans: {"value": 8.4, "unit": "mm"}
